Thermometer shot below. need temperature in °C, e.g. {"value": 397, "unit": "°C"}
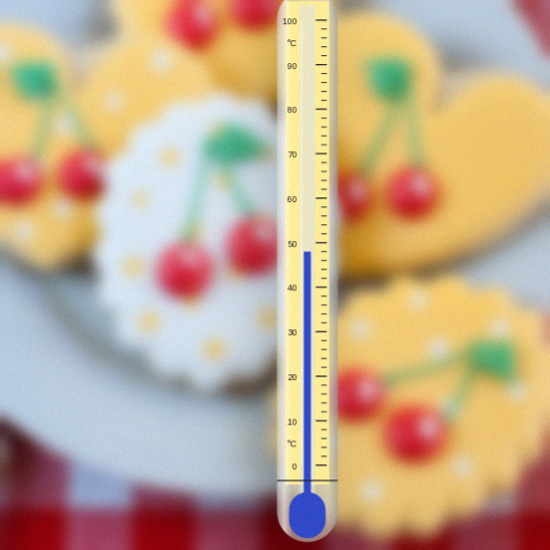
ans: {"value": 48, "unit": "°C"}
